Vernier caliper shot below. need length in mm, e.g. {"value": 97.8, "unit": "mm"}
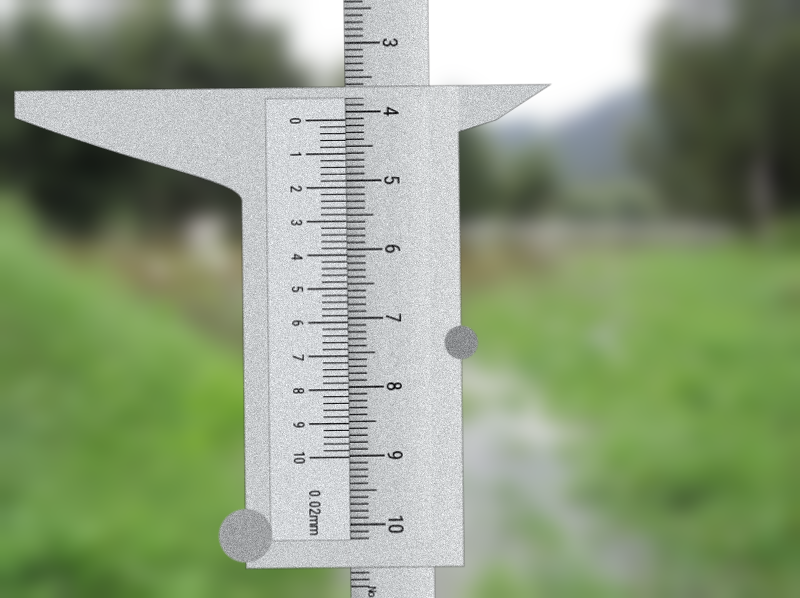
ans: {"value": 41.2, "unit": "mm"}
